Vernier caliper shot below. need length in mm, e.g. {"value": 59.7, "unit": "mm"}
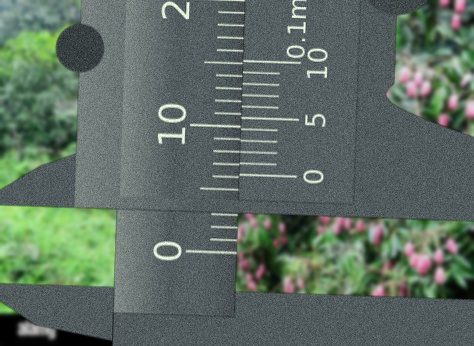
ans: {"value": 6.2, "unit": "mm"}
